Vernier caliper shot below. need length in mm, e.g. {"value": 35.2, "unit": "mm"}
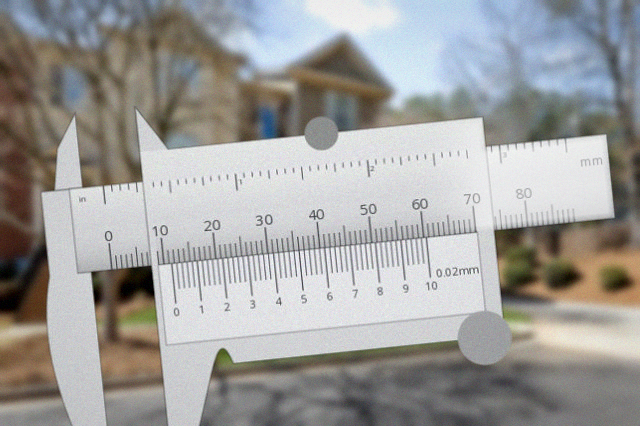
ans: {"value": 11.5, "unit": "mm"}
